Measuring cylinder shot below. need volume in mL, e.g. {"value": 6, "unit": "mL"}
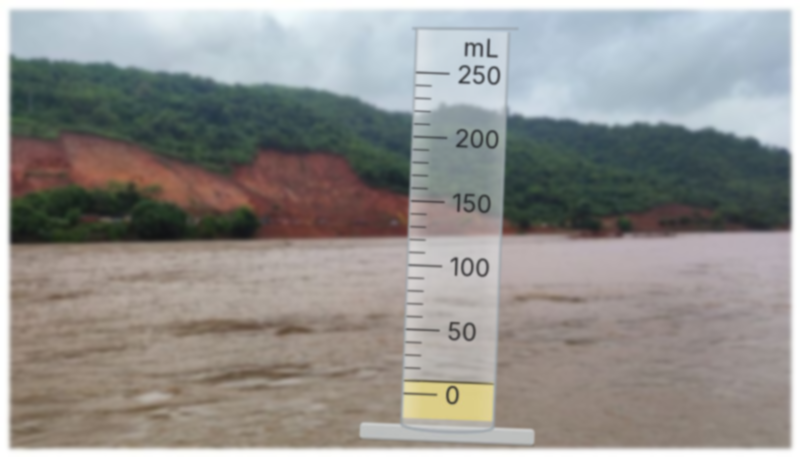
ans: {"value": 10, "unit": "mL"}
